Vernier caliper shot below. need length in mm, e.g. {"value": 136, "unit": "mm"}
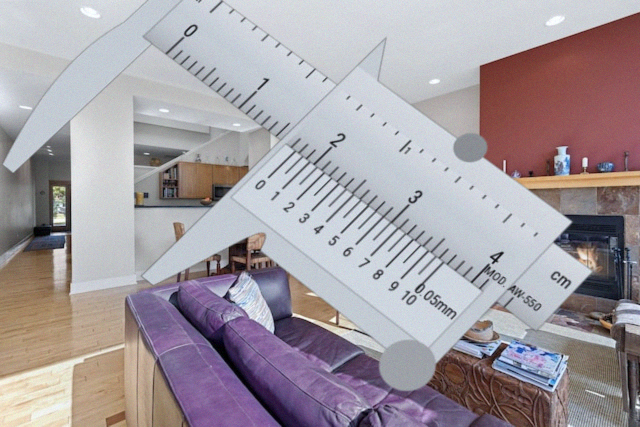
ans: {"value": 17.6, "unit": "mm"}
